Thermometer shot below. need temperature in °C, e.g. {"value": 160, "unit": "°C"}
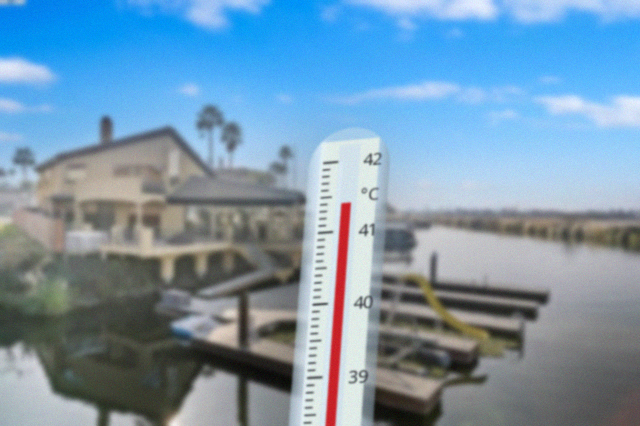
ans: {"value": 41.4, "unit": "°C"}
